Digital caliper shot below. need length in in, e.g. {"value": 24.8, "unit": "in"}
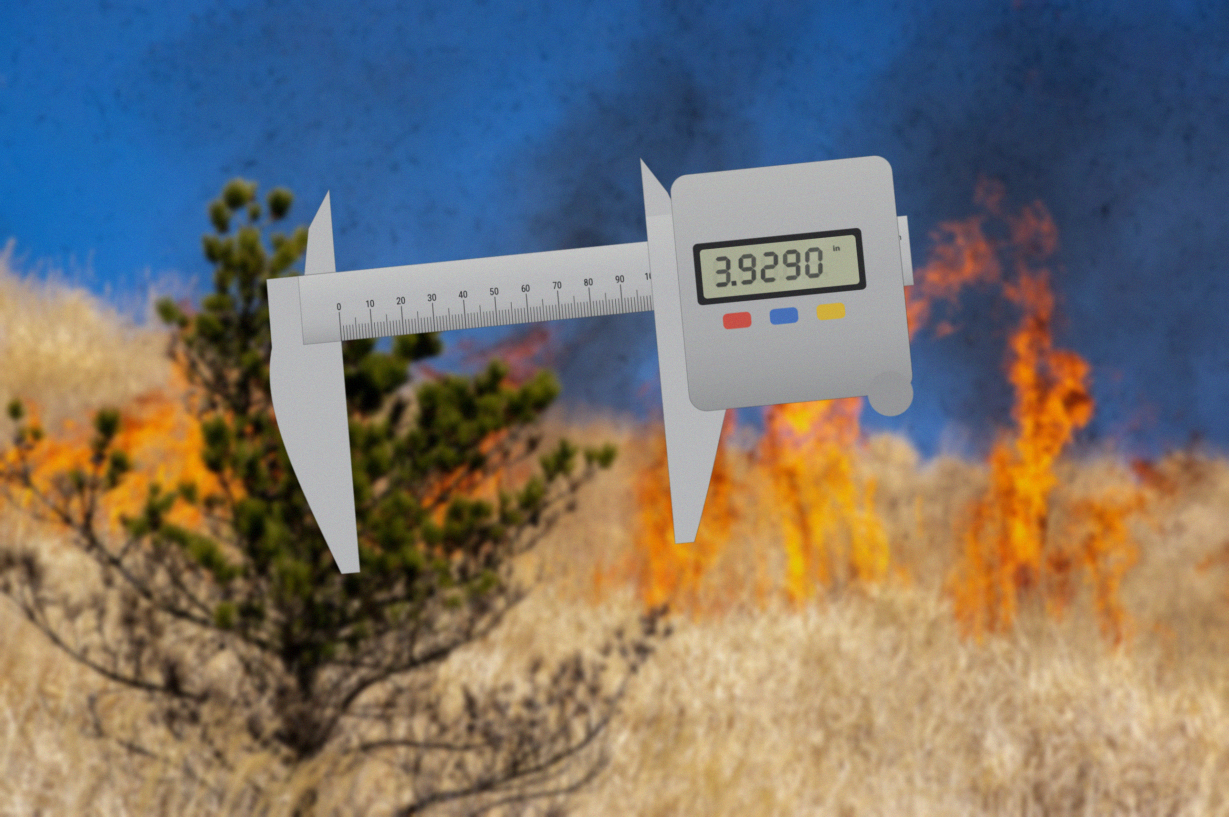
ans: {"value": 3.9290, "unit": "in"}
